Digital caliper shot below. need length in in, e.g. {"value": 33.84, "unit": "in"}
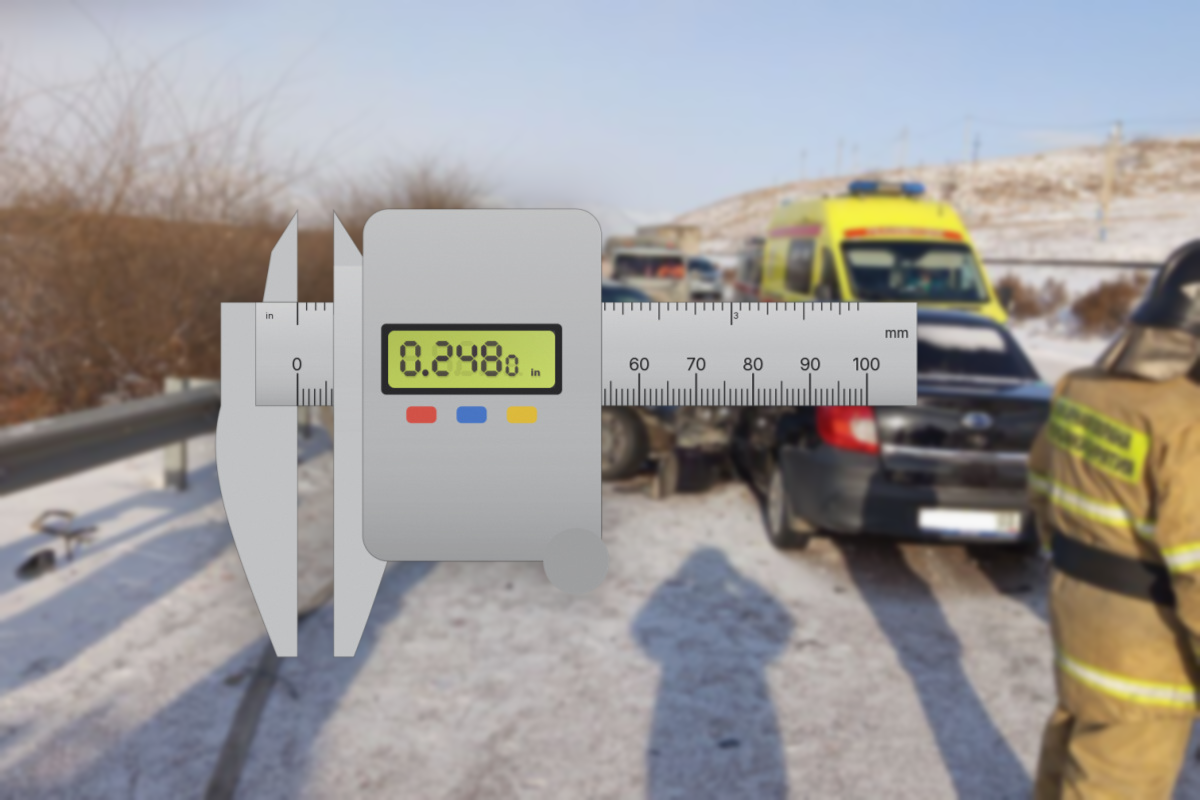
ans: {"value": 0.2480, "unit": "in"}
